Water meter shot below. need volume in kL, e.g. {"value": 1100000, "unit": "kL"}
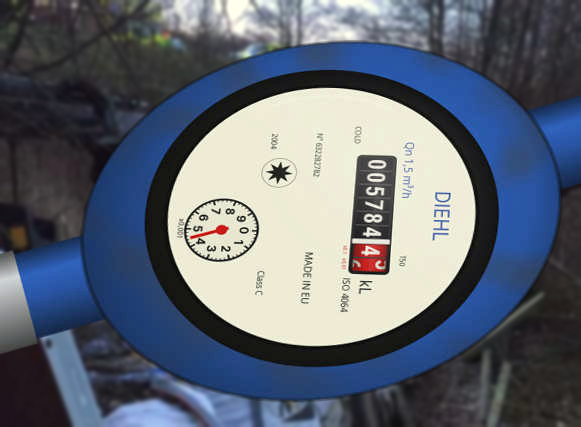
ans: {"value": 5784.454, "unit": "kL"}
